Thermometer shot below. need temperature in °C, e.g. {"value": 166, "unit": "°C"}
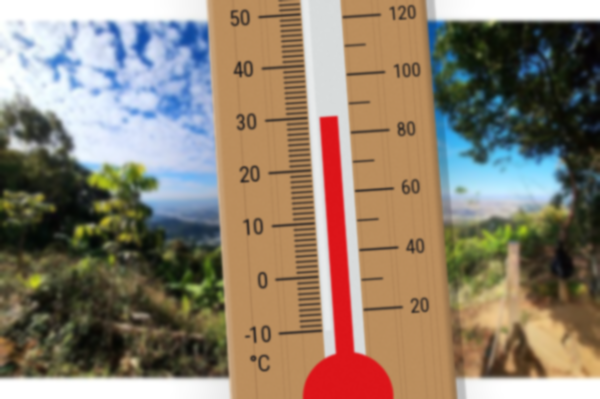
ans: {"value": 30, "unit": "°C"}
